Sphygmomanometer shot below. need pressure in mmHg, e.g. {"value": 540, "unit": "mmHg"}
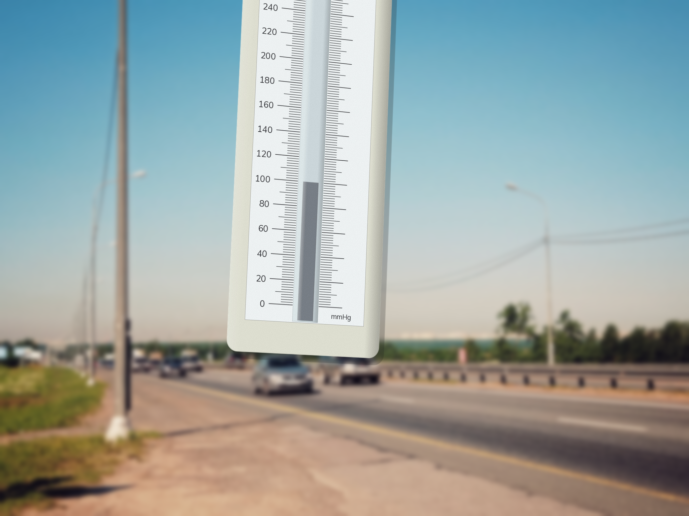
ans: {"value": 100, "unit": "mmHg"}
